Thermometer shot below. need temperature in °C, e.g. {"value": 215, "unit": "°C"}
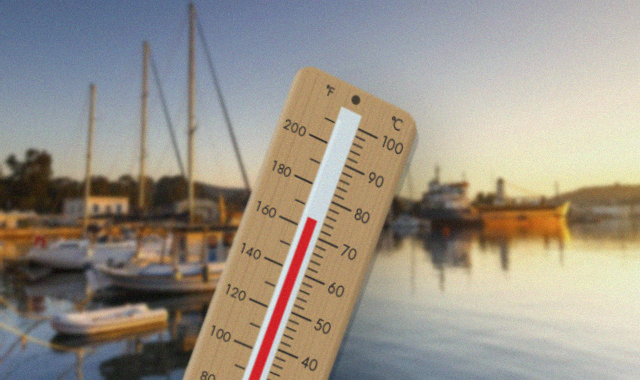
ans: {"value": 74, "unit": "°C"}
